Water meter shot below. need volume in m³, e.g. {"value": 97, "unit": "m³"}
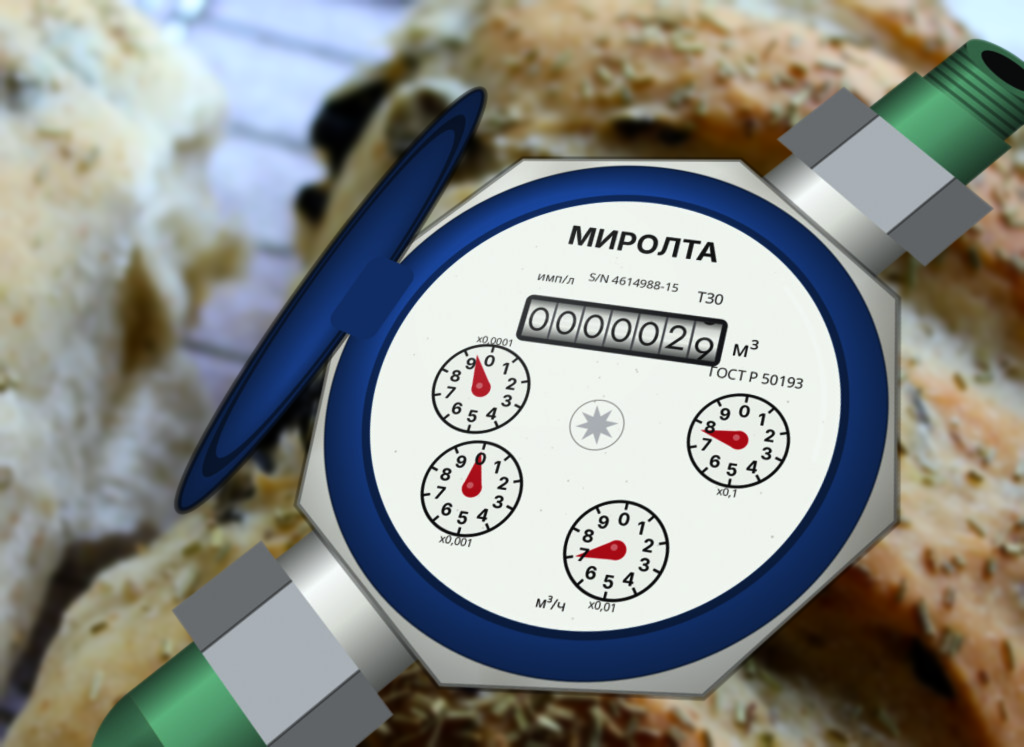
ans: {"value": 28.7699, "unit": "m³"}
